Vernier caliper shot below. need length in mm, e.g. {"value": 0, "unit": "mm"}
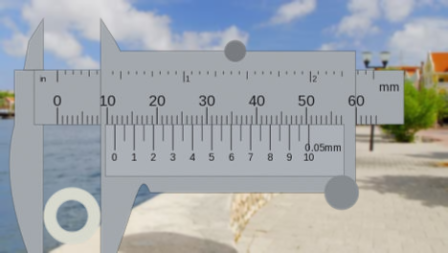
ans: {"value": 11.5, "unit": "mm"}
